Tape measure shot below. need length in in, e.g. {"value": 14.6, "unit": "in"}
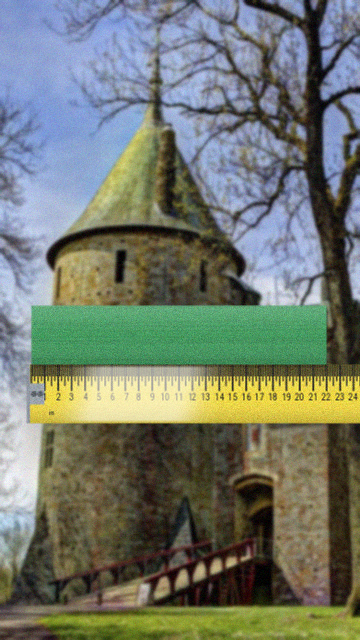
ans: {"value": 22, "unit": "in"}
